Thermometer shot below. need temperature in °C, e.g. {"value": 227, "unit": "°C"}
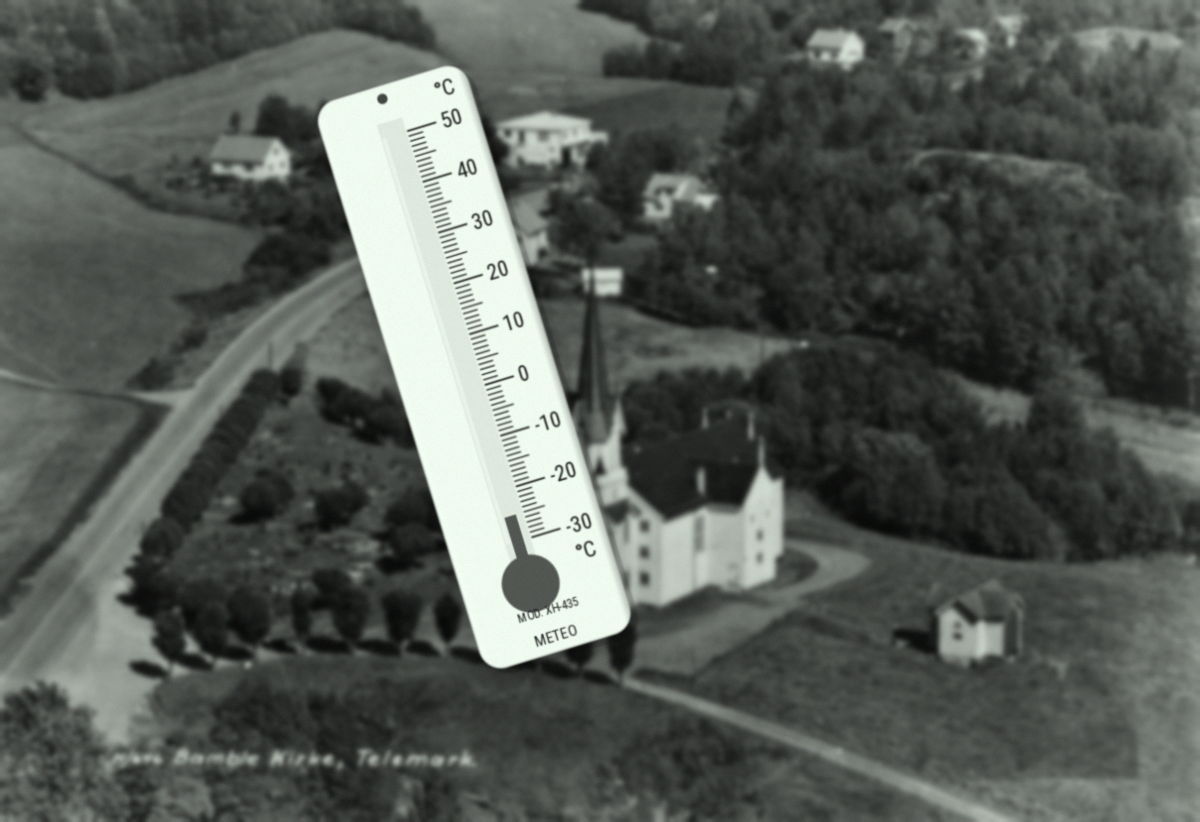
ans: {"value": -25, "unit": "°C"}
